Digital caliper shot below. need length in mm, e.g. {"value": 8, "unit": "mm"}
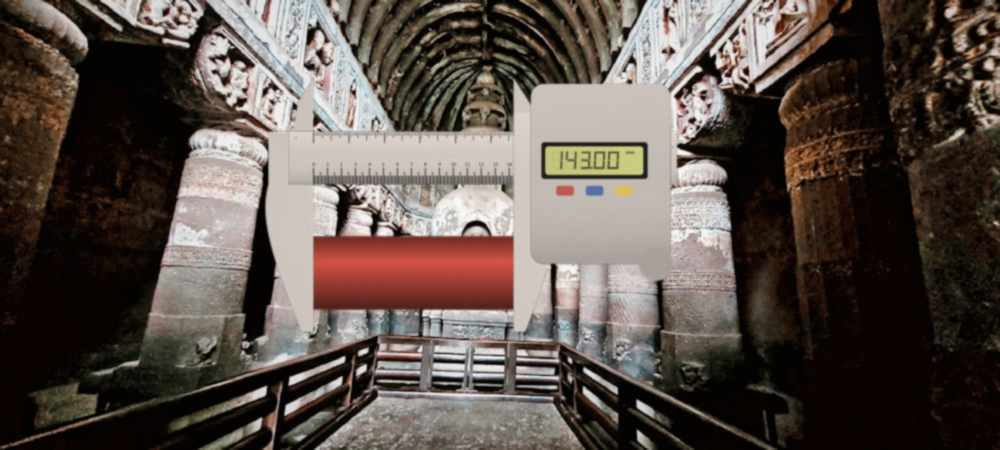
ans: {"value": 143.00, "unit": "mm"}
